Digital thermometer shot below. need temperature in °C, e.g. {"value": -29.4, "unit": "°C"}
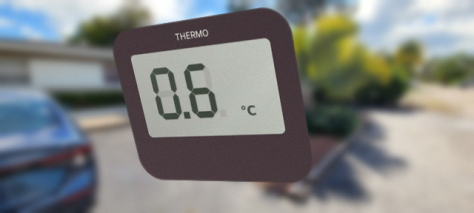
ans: {"value": 0.6, "unit": "°C"}
